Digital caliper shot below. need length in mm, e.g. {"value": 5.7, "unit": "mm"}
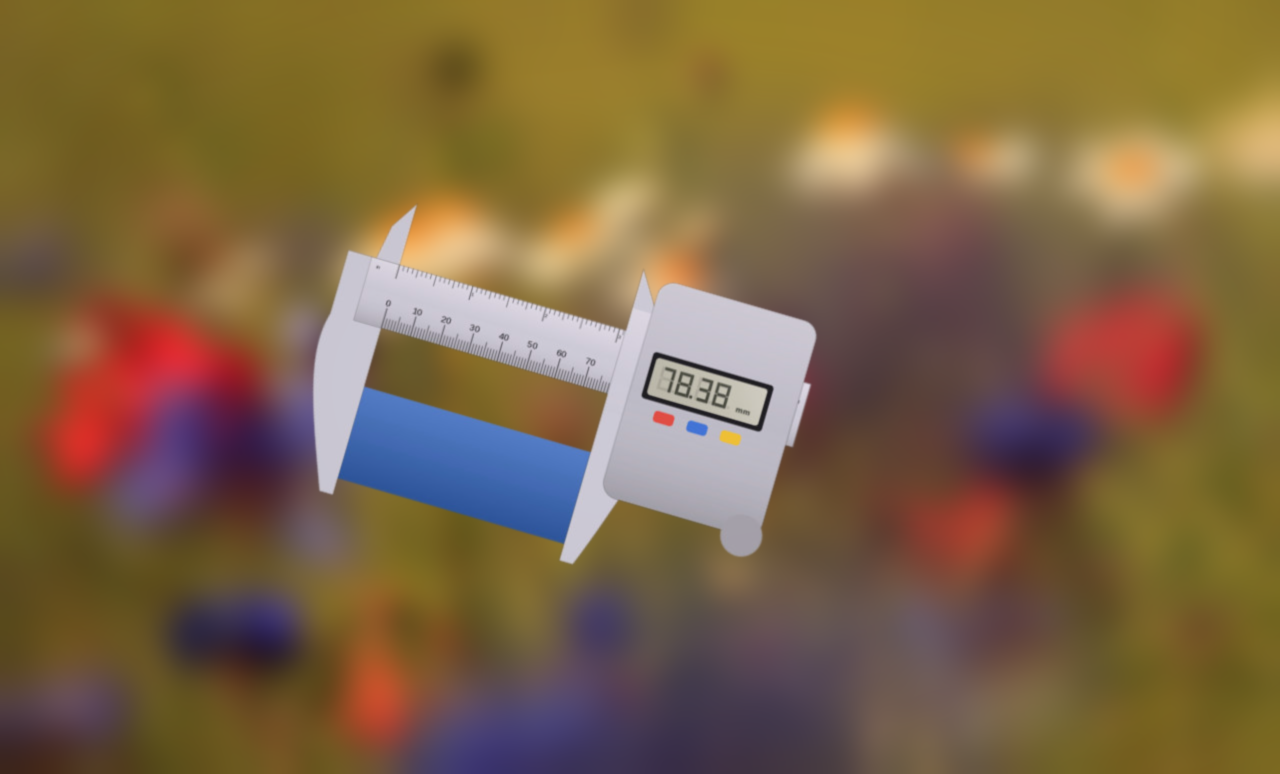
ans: {"value": 78.38, "unit": "mm"}
